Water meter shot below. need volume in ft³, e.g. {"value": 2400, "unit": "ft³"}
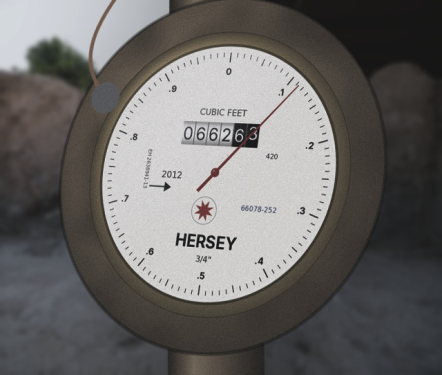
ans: {"value": 66263.11, "unit": "ft³"}
